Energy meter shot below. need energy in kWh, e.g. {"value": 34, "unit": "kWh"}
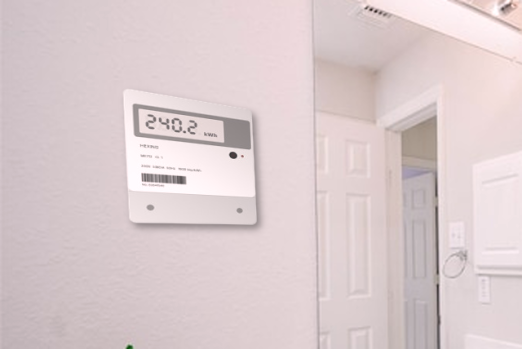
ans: {"value": 240.2, "unit": "kWh"}
